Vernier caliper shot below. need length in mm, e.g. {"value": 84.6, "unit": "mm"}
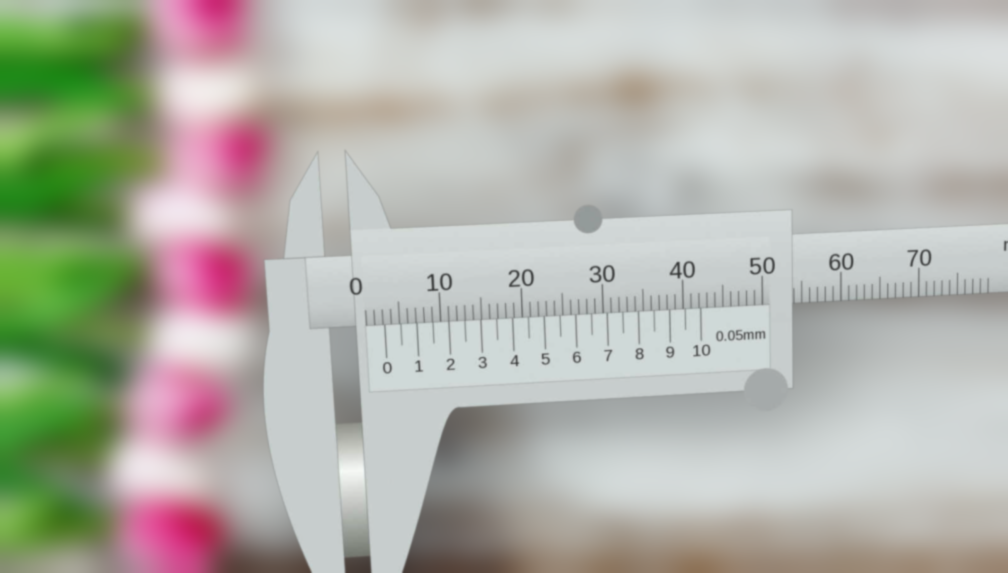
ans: {"value": 3.2, "unit": "mm"}
